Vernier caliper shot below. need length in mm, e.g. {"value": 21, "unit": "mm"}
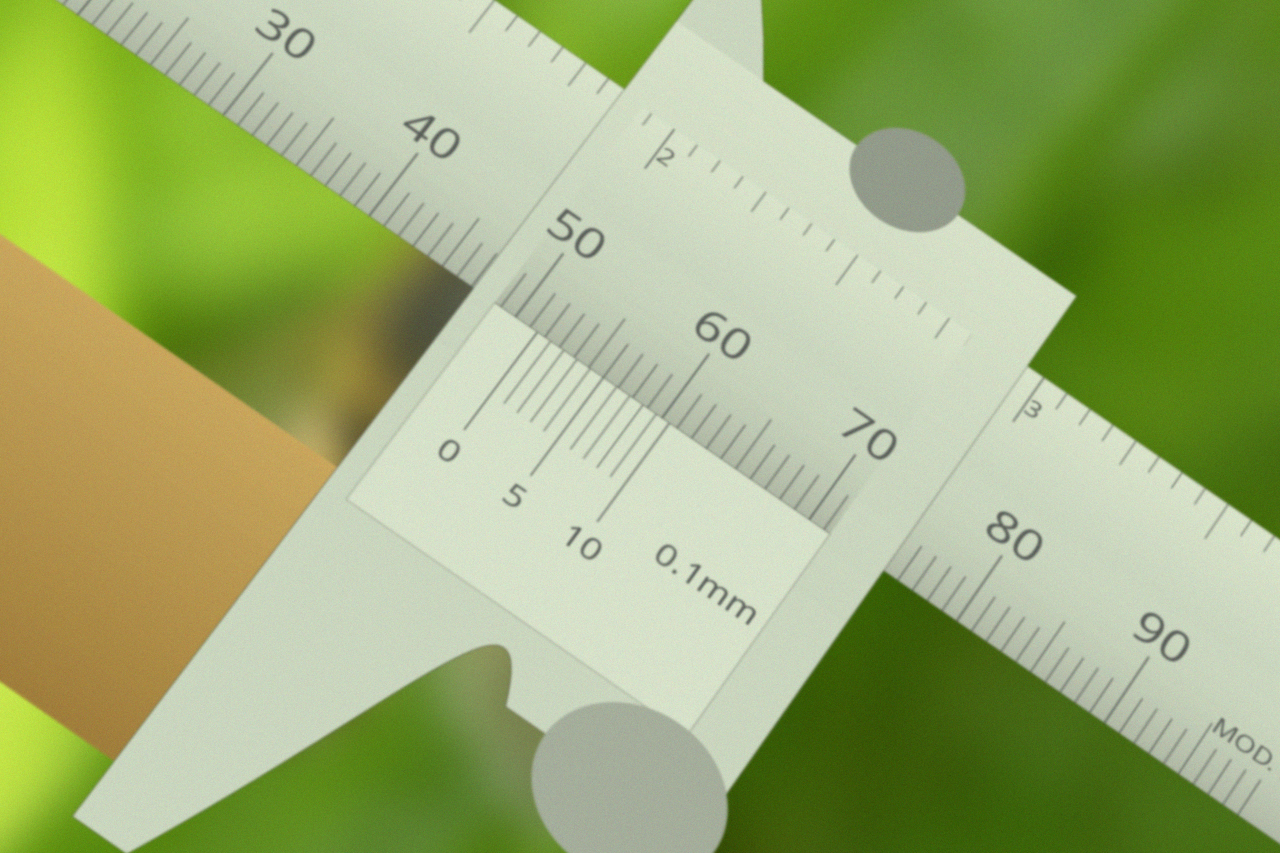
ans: {"value": 51.5, "unit": "mm"}
